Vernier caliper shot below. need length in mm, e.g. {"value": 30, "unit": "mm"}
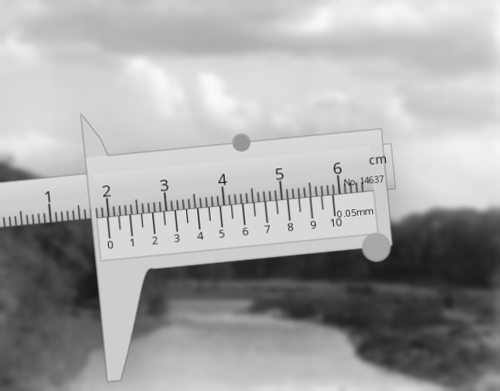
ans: {"value": 19.8, "unit": "mm"}
